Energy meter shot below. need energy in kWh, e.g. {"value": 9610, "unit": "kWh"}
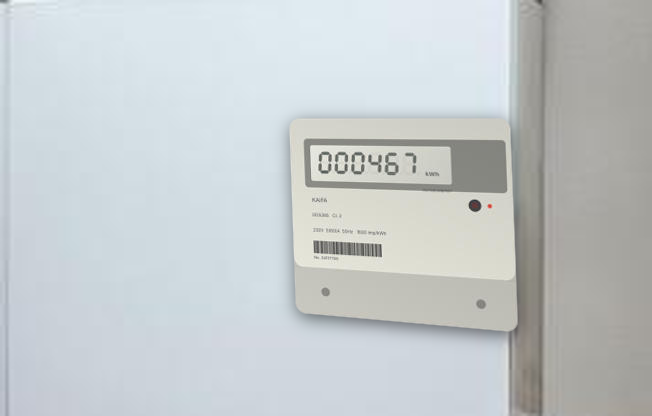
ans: {"value": 467, "unit": "kWh"}
